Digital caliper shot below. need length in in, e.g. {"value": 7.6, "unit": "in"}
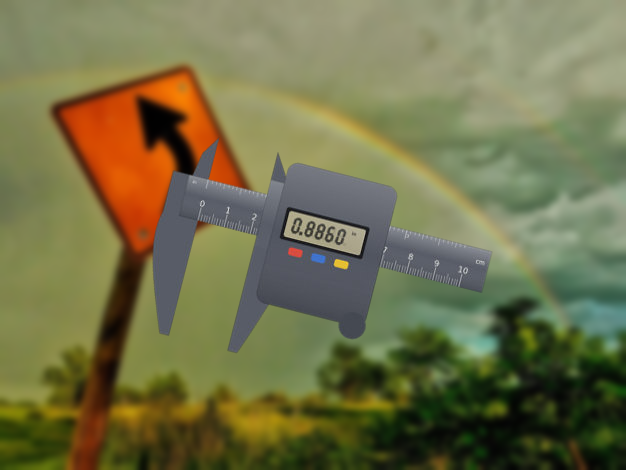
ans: {"value": 0.8860, "unit": "in"}
